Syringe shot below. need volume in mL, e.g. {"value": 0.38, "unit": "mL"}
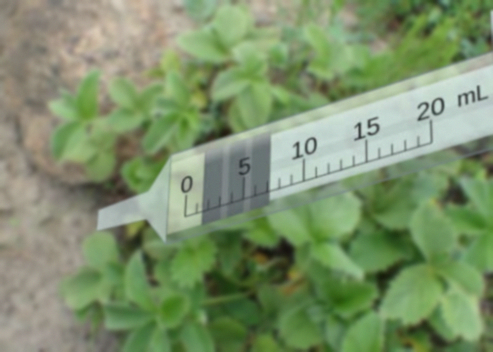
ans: {"value": 1.5, "unit": "mL"}
